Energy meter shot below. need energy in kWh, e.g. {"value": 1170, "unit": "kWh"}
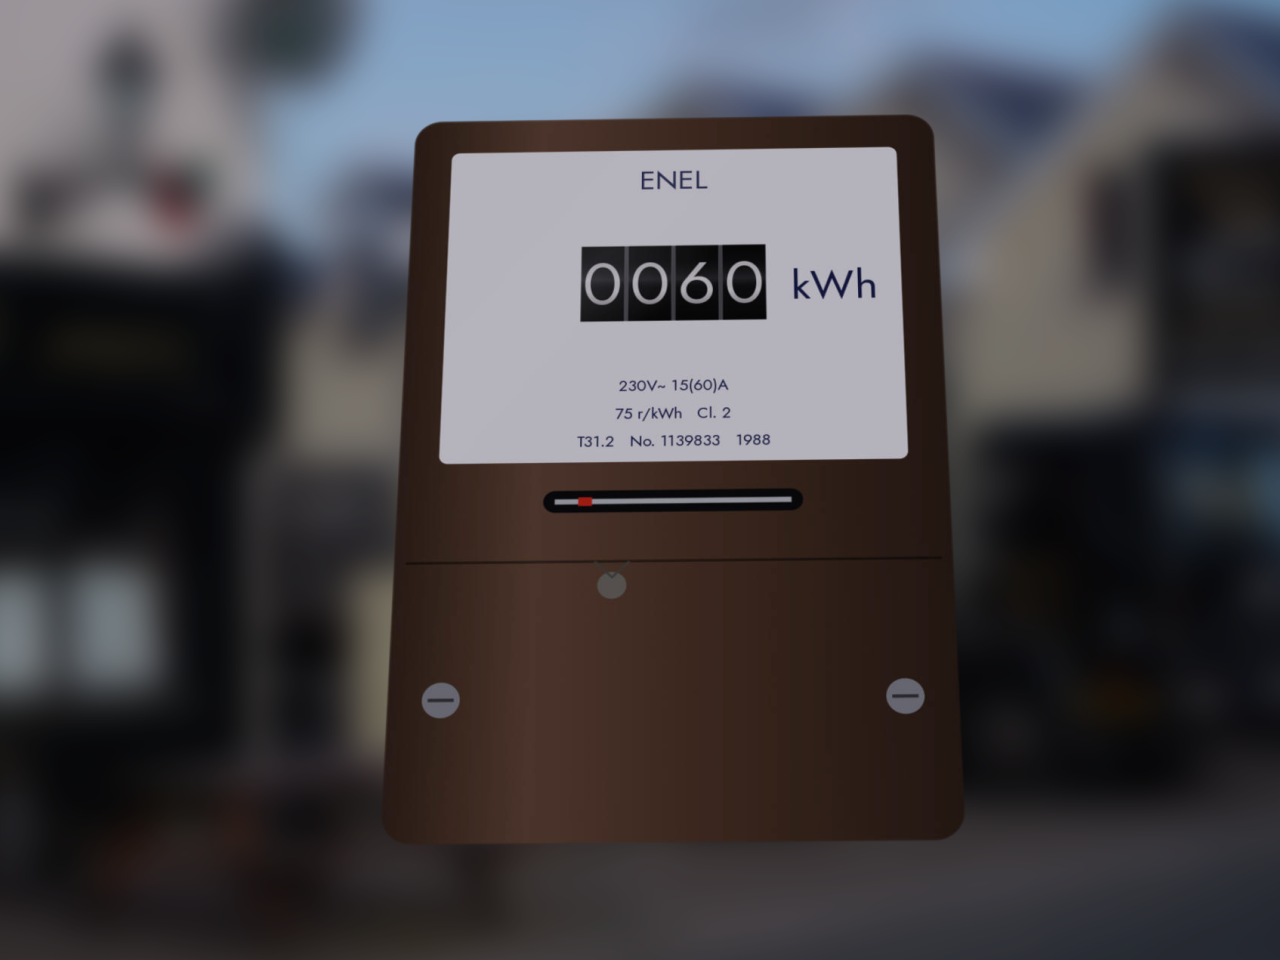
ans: {"value": 60, "unit": "kWh"}
